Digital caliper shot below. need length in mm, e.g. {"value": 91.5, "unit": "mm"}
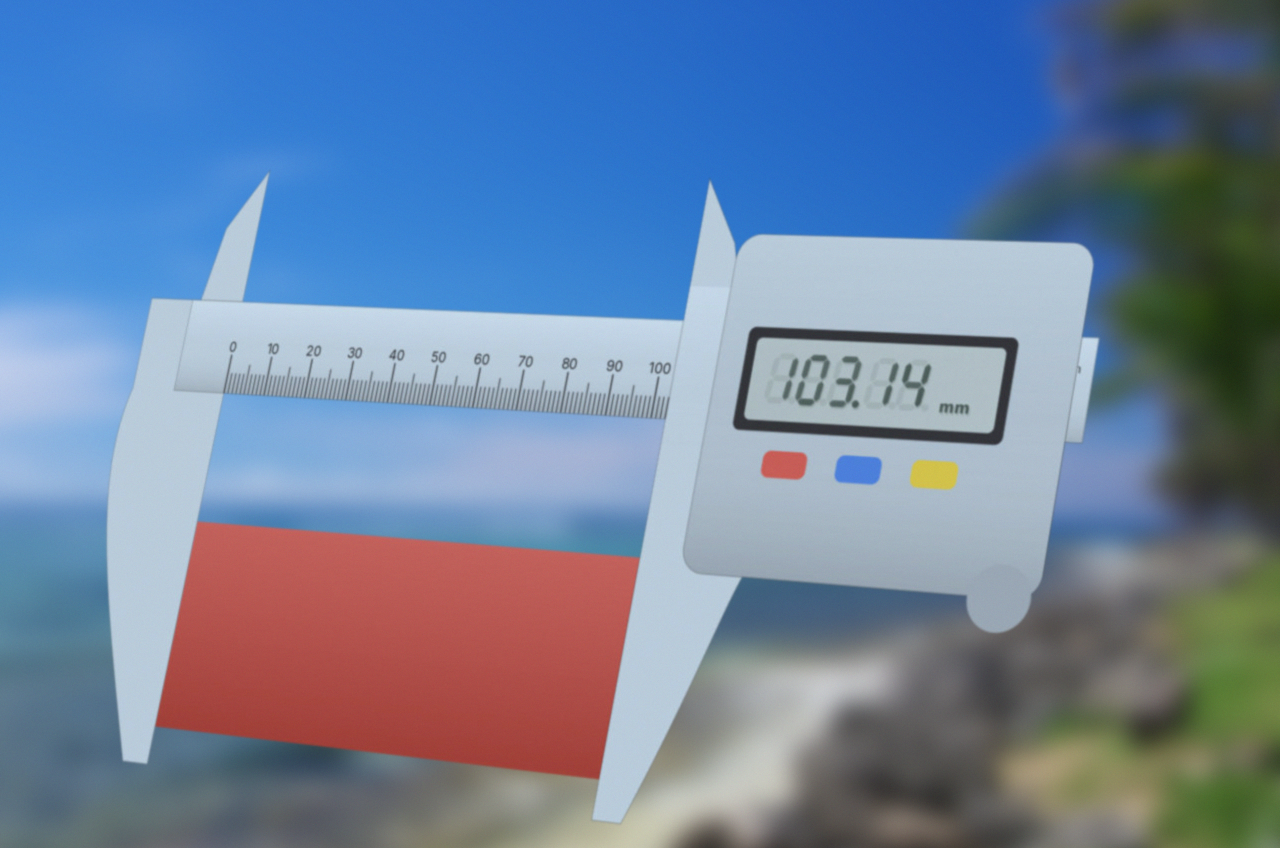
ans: {"value": 103.14, "unit": "mm"}
